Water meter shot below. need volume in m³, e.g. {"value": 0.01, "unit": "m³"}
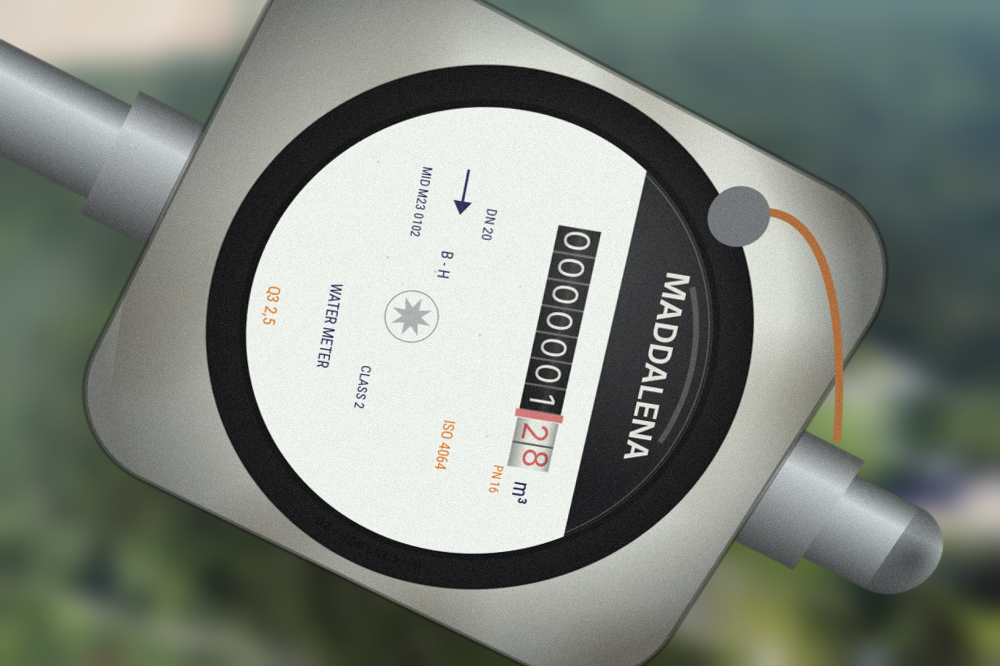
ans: {"value": 1.28, "unit": "m³"}
